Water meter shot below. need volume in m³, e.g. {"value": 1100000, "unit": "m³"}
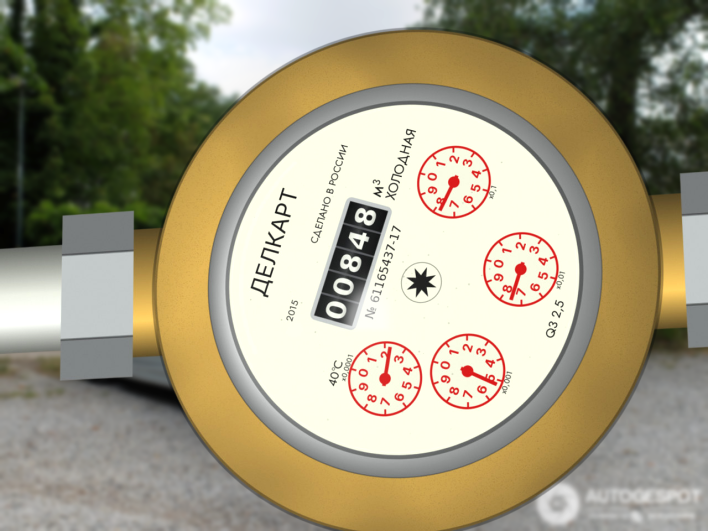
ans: {"value": 848.7752, "unit": "m³"}
